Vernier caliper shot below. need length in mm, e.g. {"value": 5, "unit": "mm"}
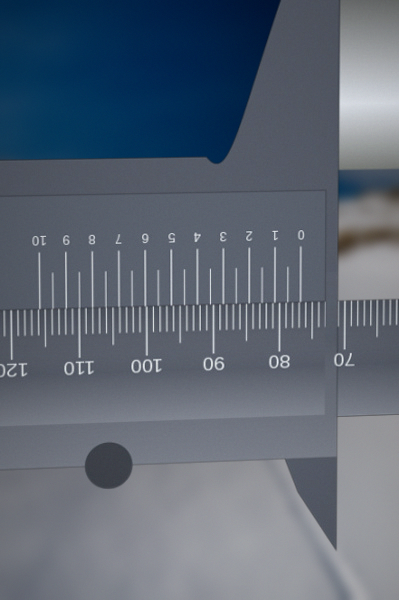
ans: {"value": 76.8, "unit": "mm"}
